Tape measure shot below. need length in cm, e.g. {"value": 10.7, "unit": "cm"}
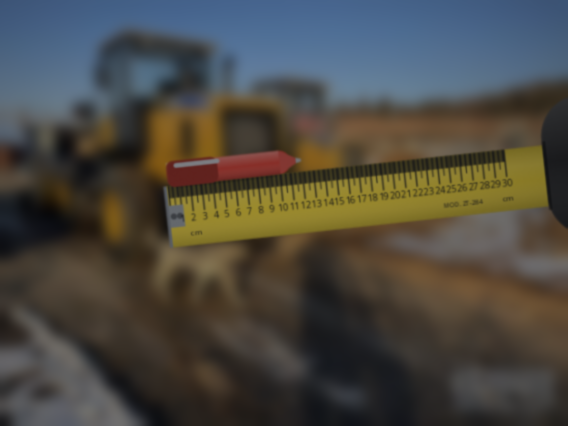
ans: {"value": 12, "unit": "cm"}
